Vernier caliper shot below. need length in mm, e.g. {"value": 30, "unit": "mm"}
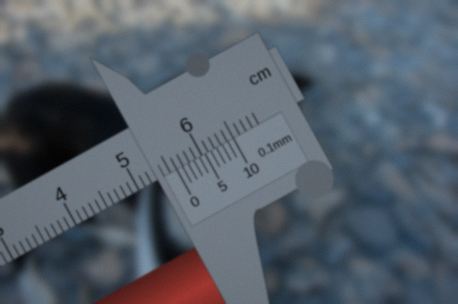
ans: {"value": 56.0, "unit": "mm"}
